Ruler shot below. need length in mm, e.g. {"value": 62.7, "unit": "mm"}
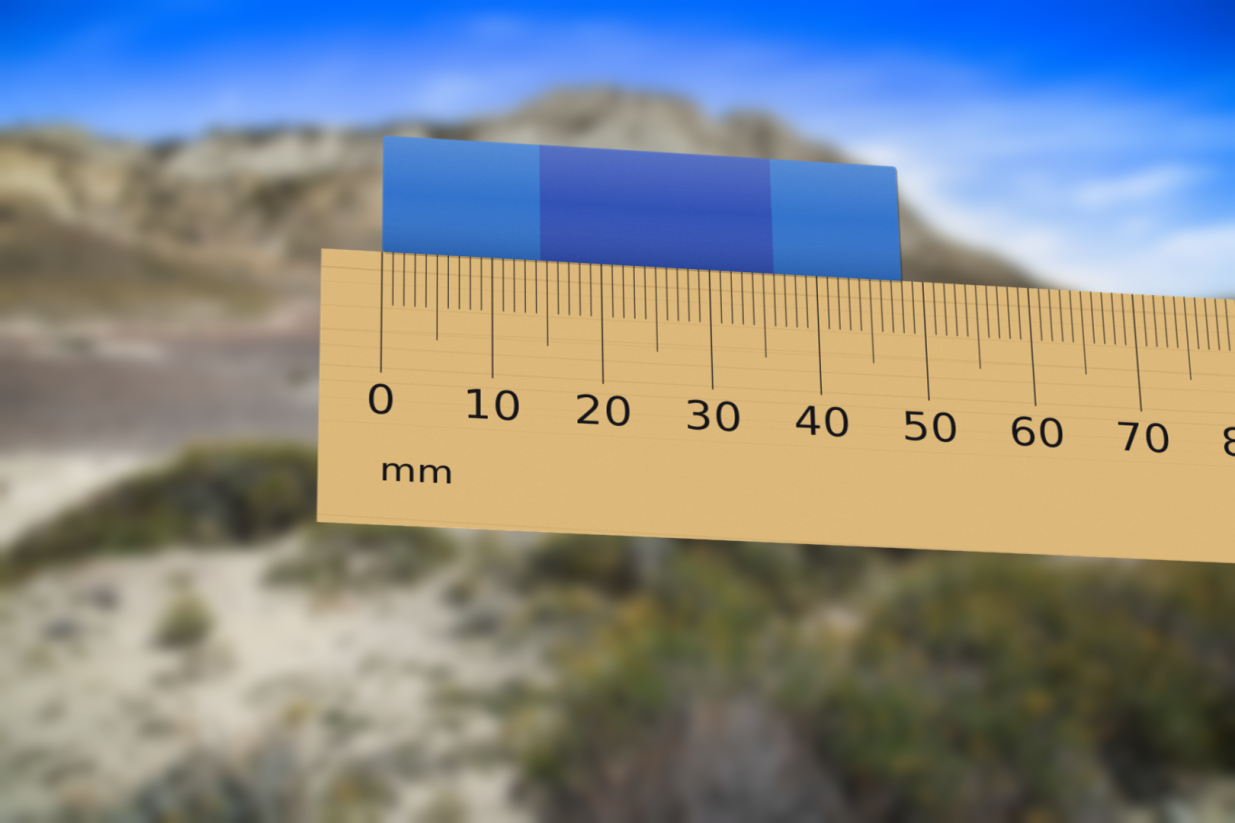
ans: {"value": 48, "unit": "mm"}
